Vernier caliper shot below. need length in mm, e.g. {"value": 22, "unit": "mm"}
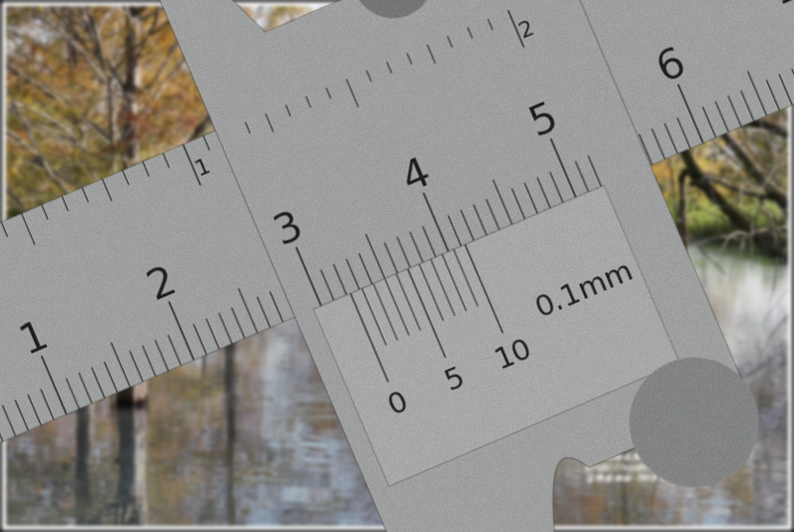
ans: {"value": 32.3, "unit": "mm"}
